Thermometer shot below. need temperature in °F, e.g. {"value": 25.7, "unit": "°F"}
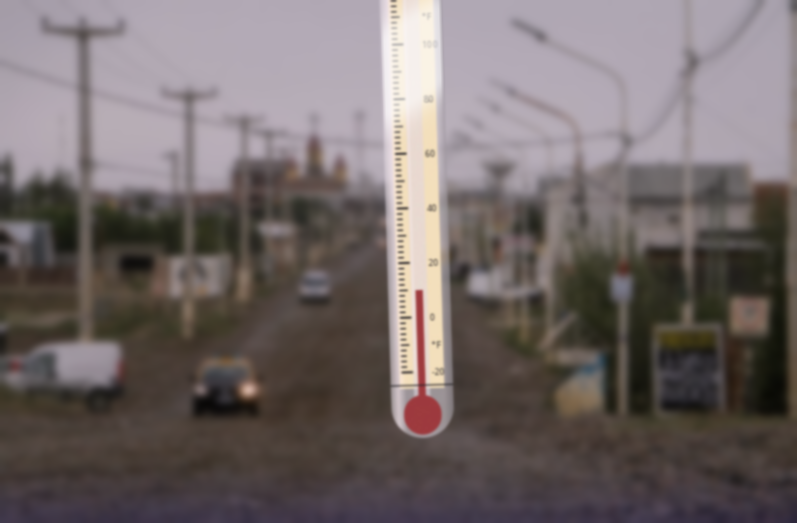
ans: {"value": 10, "unit": "°F"}
